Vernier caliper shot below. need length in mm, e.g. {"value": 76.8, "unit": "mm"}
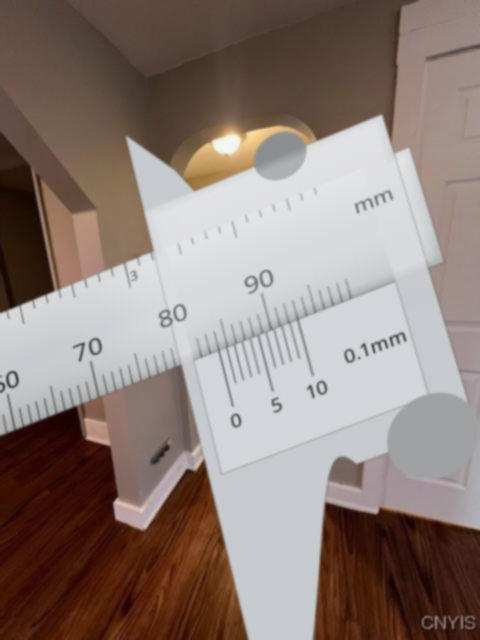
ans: {"value": 84.0, "unit": "mm"}
